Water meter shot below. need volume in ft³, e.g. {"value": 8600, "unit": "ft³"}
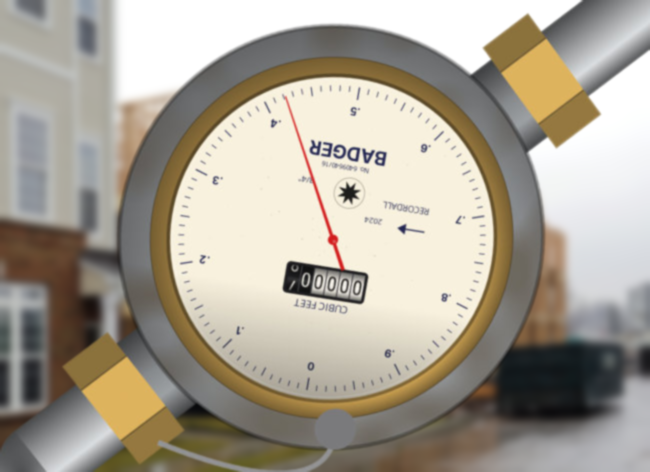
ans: {"value": 7.42, "unit": "ft³"}
